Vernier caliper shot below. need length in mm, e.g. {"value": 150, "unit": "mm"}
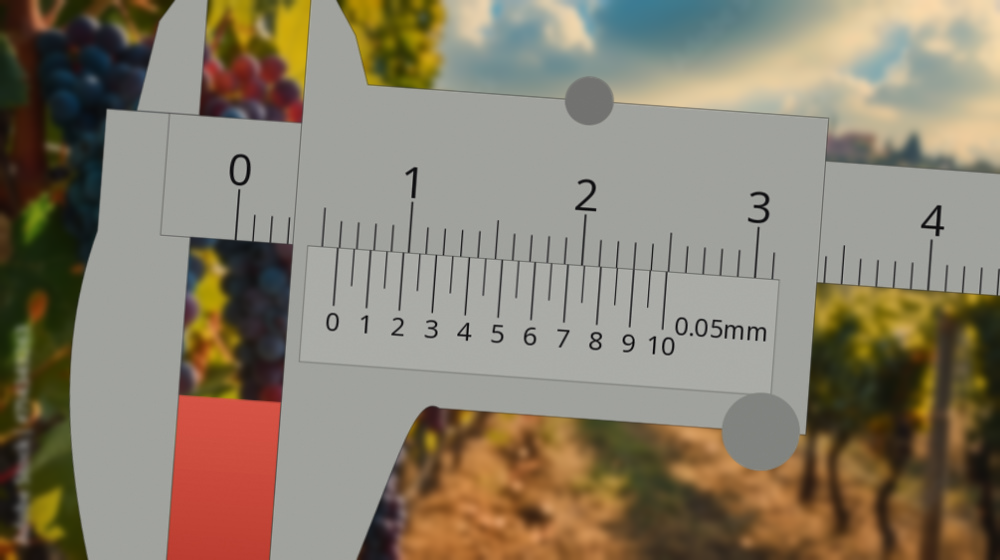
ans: {"value": 5.9, "unit": "mm"}
